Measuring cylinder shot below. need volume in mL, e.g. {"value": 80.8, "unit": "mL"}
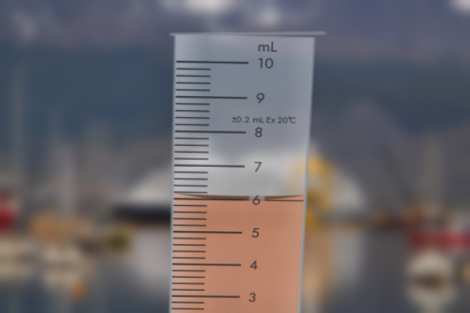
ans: {"value": 6, "unit": "mL"}
